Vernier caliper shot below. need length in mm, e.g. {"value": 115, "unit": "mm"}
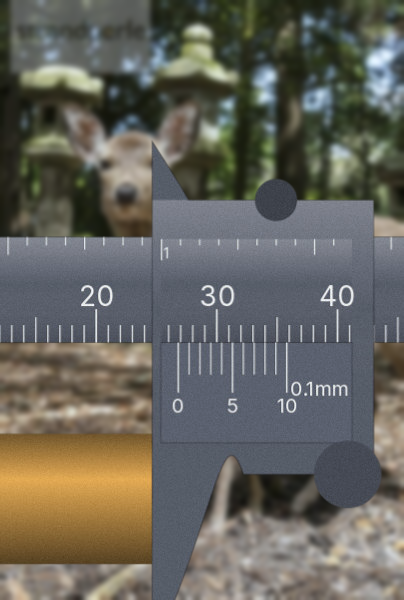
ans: {"value": 26.8, "unit": "mm"}
